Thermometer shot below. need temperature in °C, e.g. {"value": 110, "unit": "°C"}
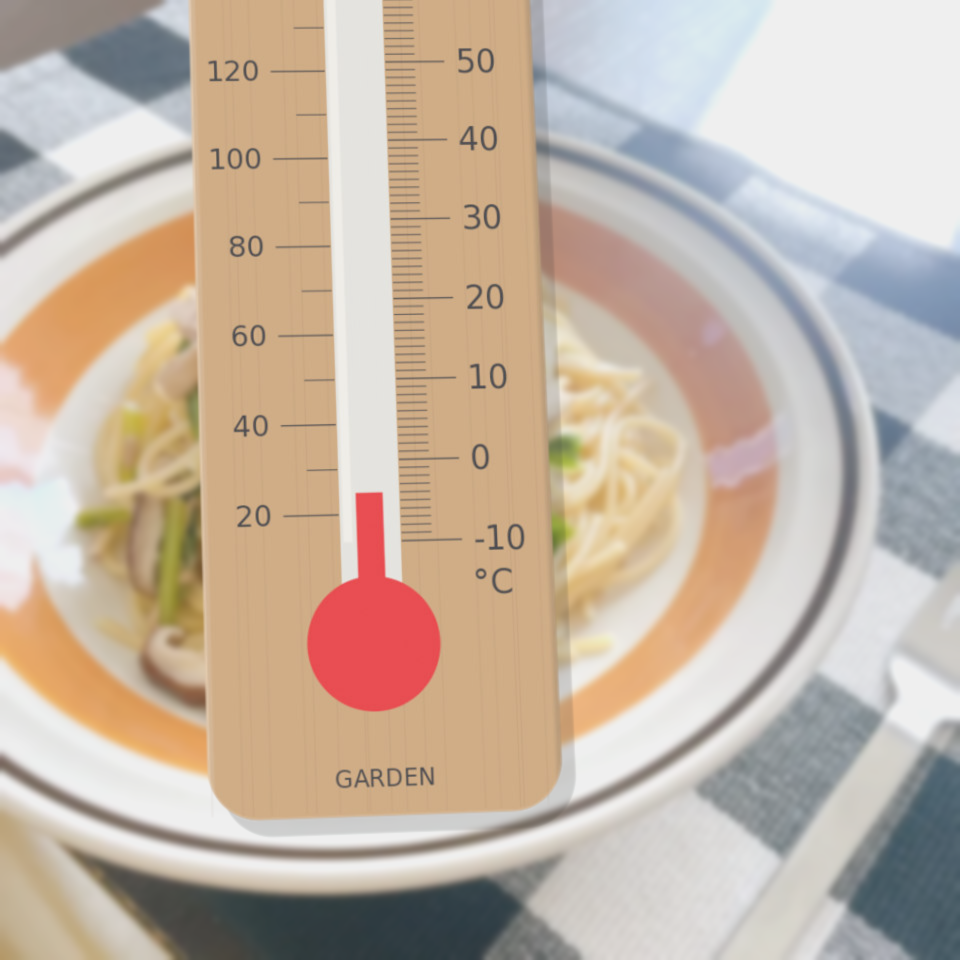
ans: {"value": -4, "unit": "°C"}
